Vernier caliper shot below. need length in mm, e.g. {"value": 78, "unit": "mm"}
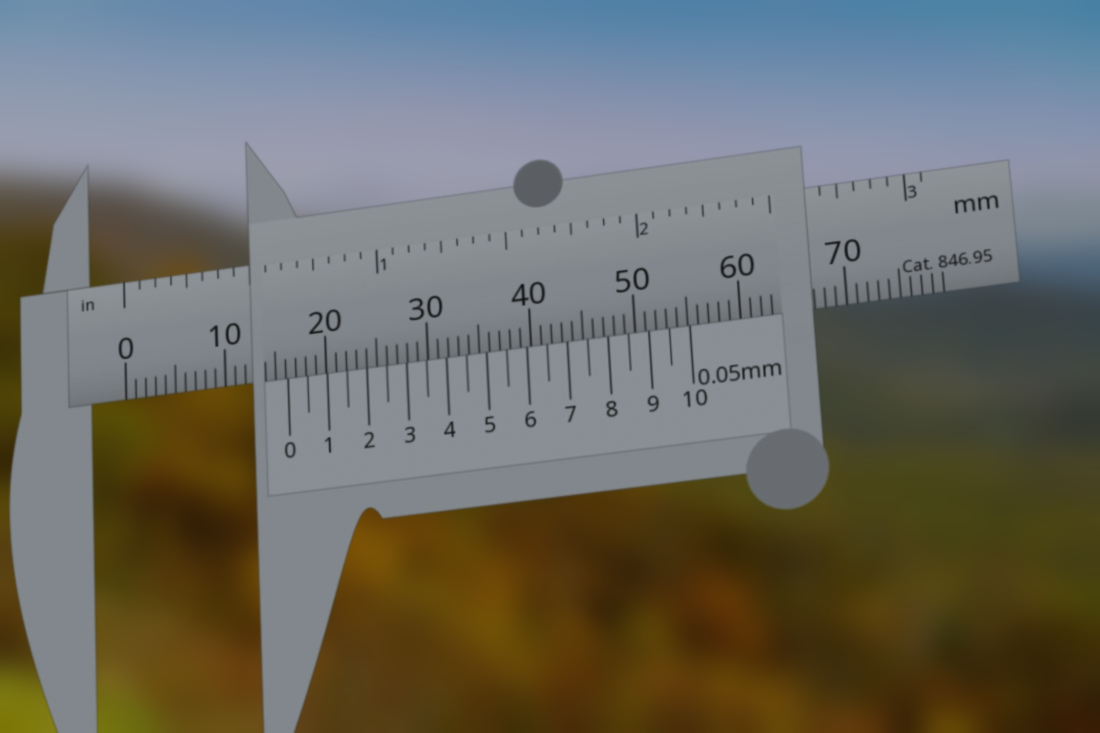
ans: {"value": 16.2, "unit": "mm"}
